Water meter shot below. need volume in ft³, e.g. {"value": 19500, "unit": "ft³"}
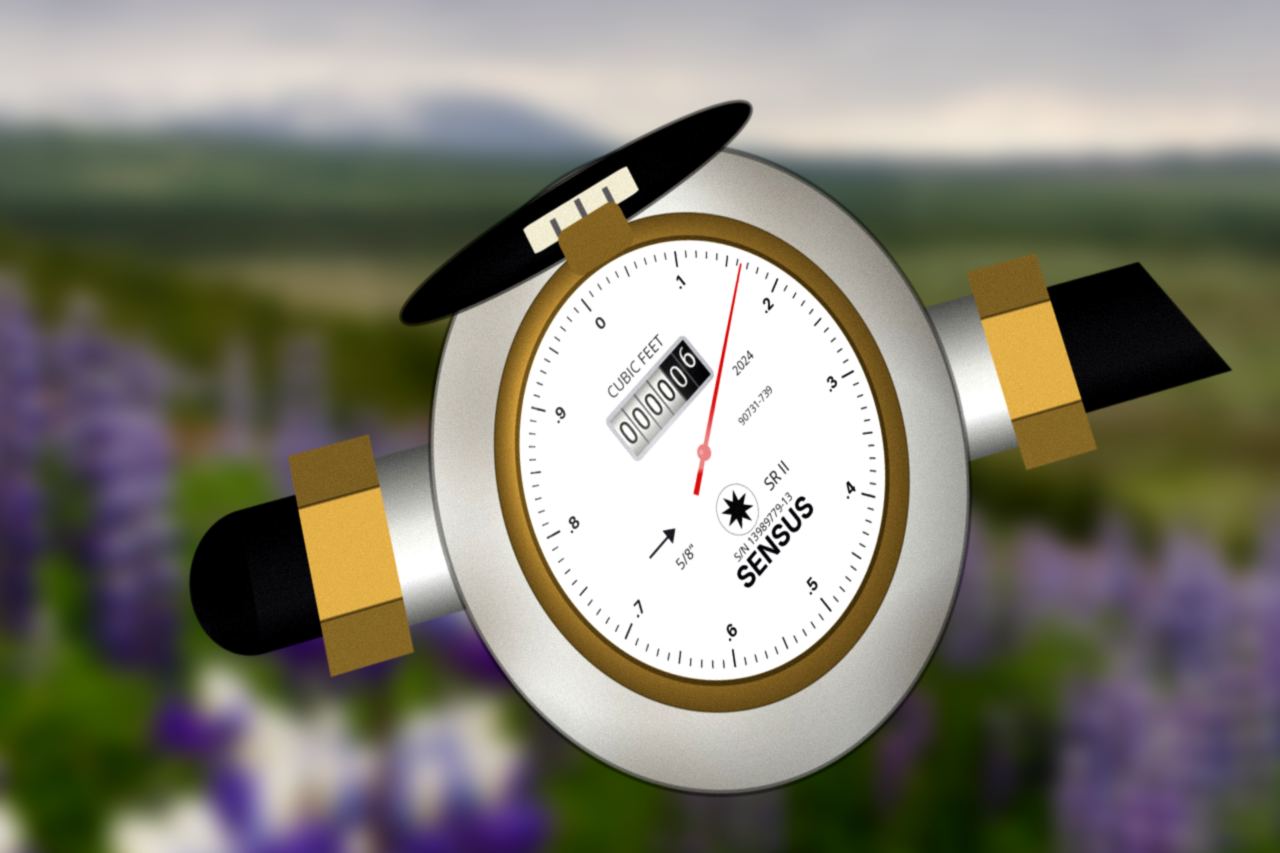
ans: {"value": 6.16, "unit": "ft³"}
